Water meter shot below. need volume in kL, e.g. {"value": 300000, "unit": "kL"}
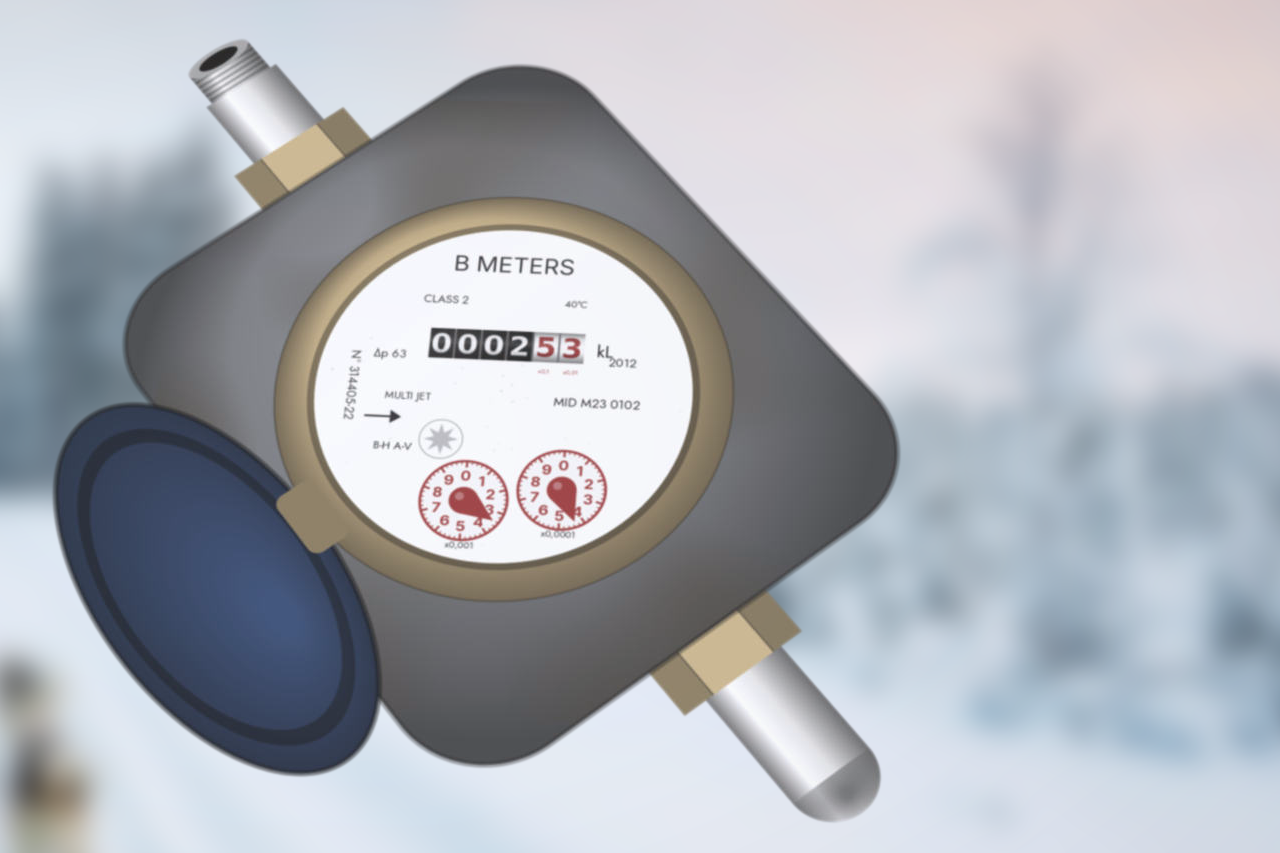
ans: {"value": 2.5334, "unit": "kL"}
